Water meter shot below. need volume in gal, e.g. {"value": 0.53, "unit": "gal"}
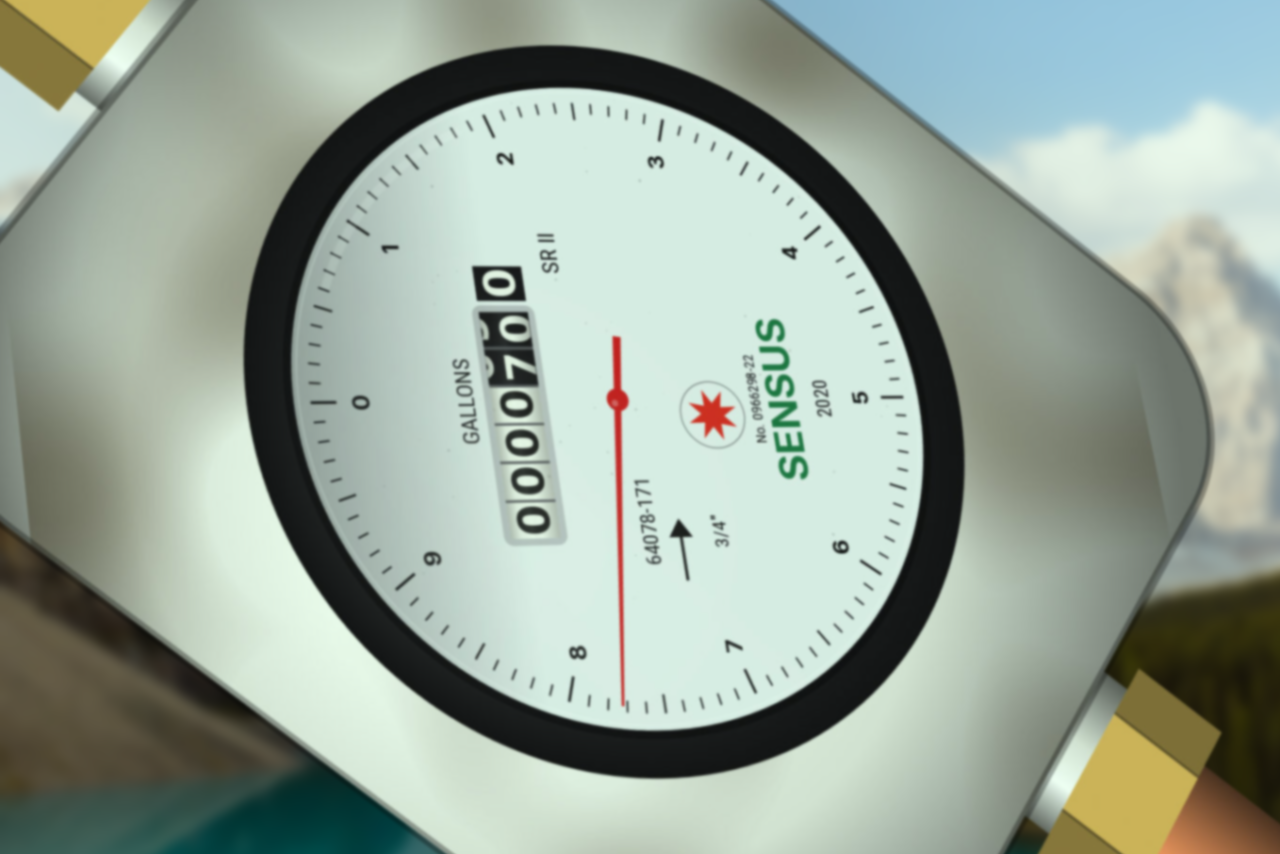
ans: {"value": 697.7, "unit": "gal"}
